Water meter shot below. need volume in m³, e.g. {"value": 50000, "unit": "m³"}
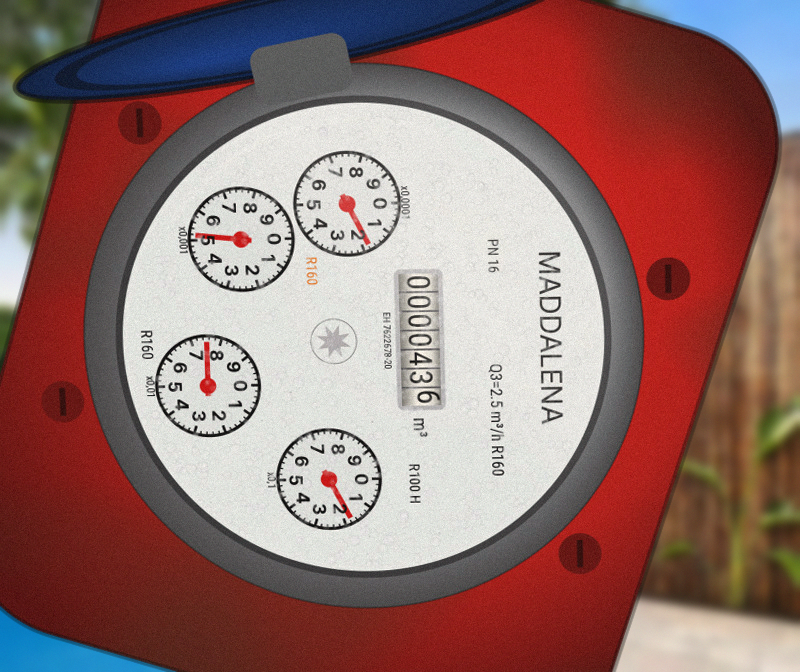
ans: {"value": 436.1751, "unit": "m³"}
